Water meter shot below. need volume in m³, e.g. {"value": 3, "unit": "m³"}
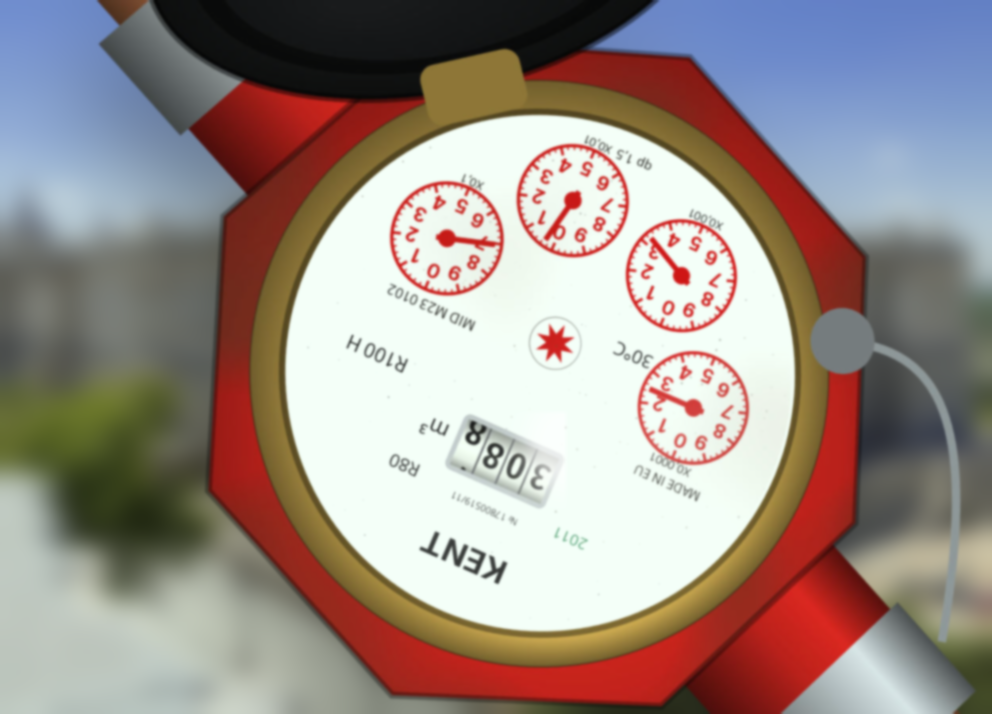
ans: {"value": 3087.7032, "unit": "m³"}
